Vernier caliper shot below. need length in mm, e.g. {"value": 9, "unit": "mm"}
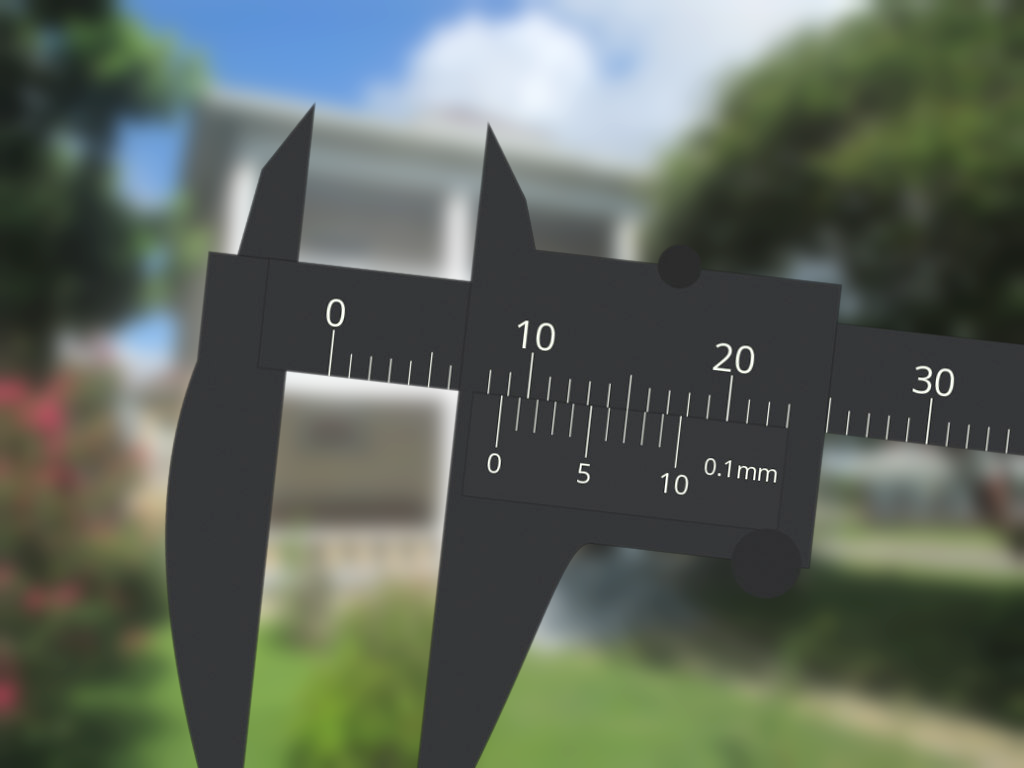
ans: {"value": 8.7, "unit": "mm"}
